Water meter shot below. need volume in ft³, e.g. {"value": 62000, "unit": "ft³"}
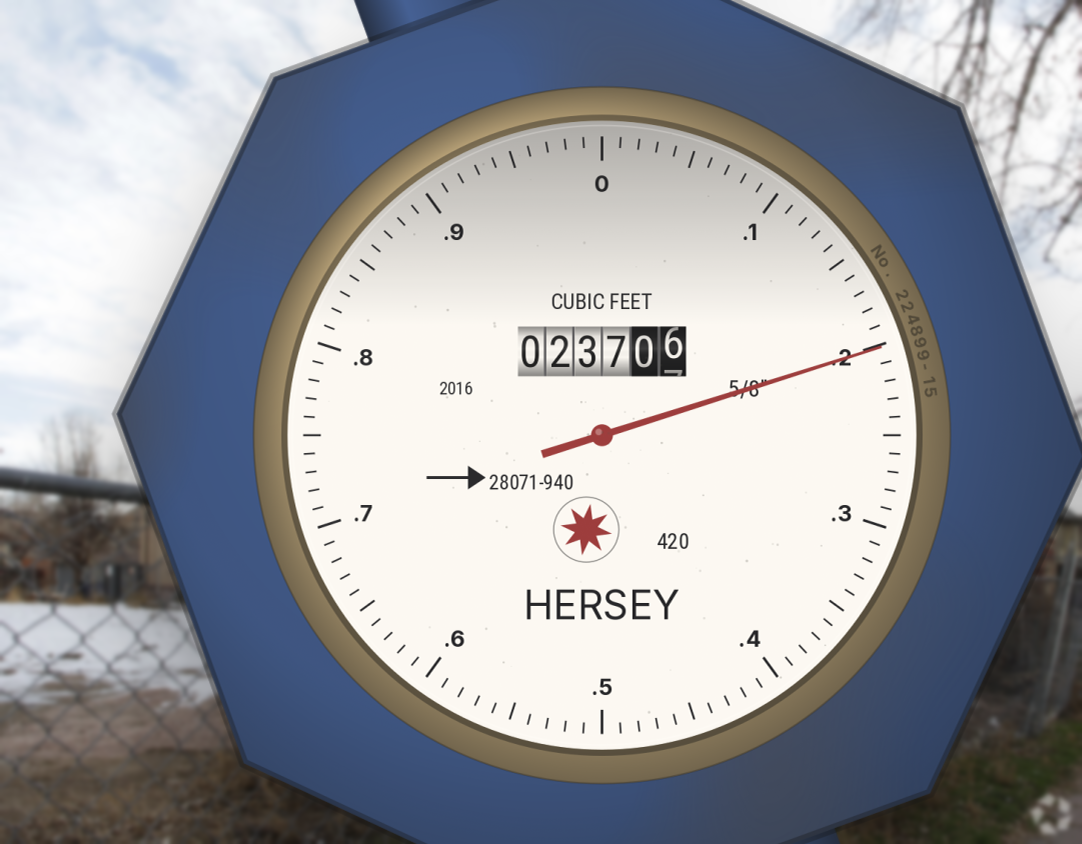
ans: {"value": 23706.20, "unit": "ft³"}
